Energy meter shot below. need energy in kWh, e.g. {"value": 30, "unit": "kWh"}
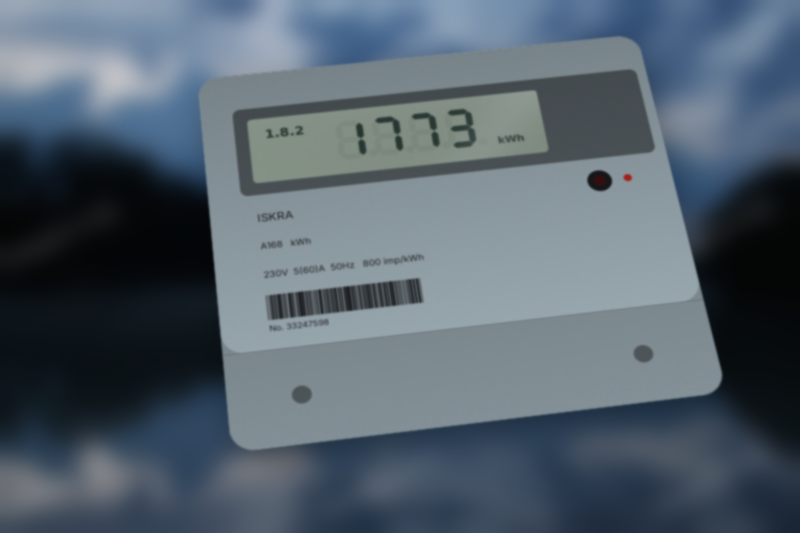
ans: {"value": 1773, "unit": "kWh"}
